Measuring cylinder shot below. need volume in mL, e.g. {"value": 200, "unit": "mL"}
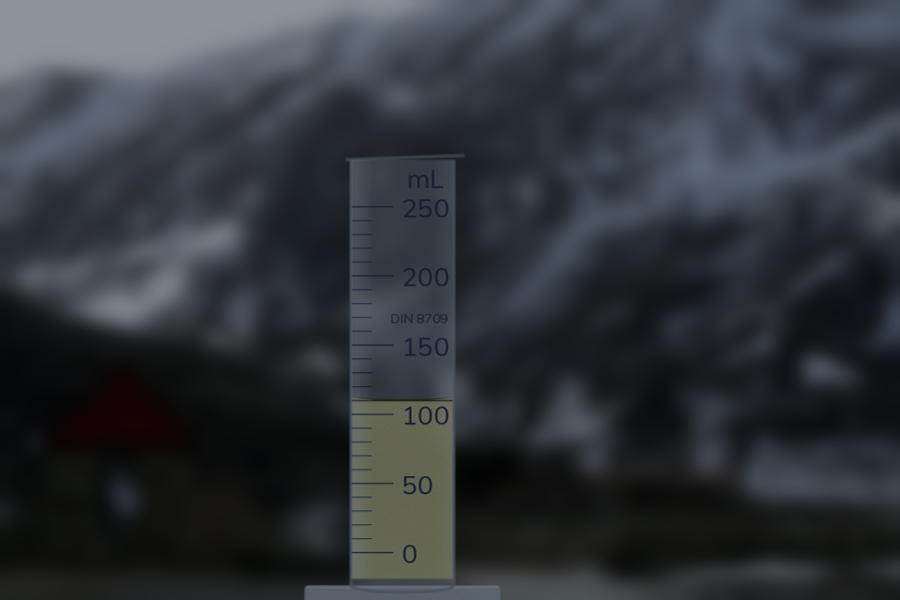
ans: {"value": 110, "unit": "mL"}
